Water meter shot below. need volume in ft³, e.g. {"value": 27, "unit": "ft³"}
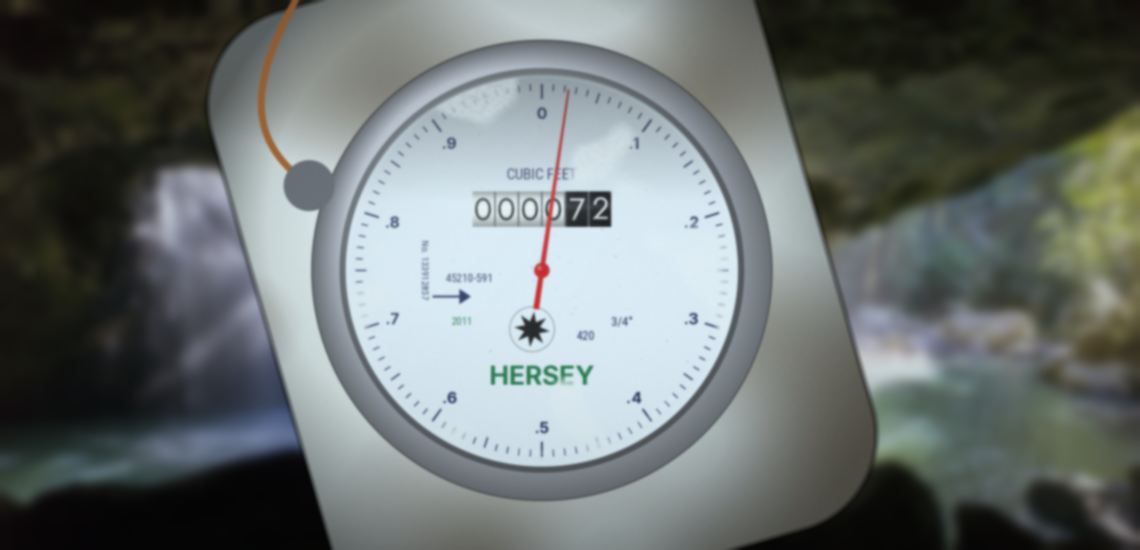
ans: {"value": 72.02, "unit": "ft³"}
